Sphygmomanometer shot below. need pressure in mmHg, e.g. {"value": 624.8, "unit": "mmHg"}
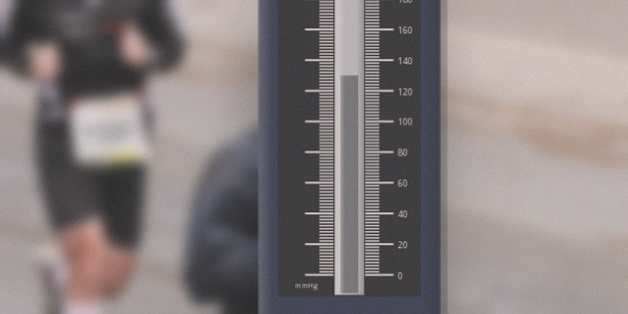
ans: {"value": 130, "unit": "mmHg"}
